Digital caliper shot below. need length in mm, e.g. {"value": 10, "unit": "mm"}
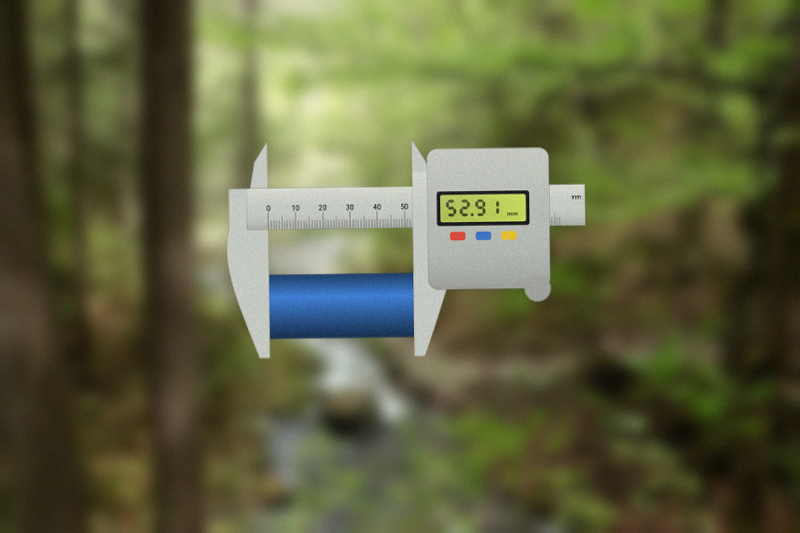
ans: {"value": 52.91, "unit": "mm"}
